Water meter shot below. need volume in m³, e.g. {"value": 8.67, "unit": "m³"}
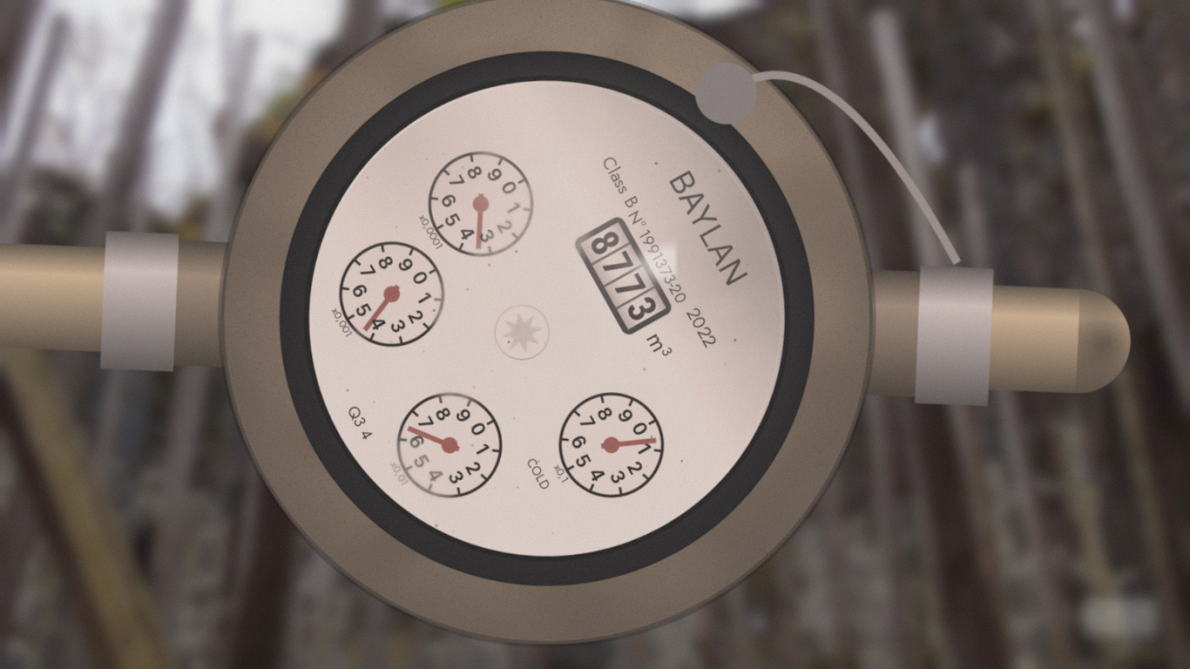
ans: {"value": 8773.0643, "unit": "m³"}
